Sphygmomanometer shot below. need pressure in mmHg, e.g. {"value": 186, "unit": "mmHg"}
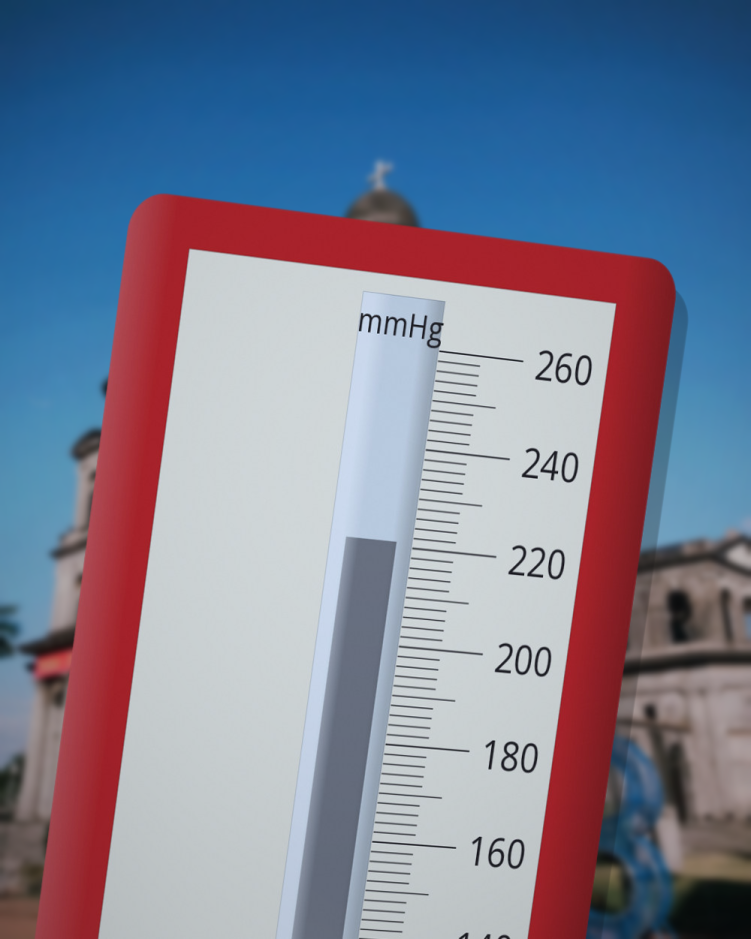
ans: {"value": 221, "unit": "mmHg"}
